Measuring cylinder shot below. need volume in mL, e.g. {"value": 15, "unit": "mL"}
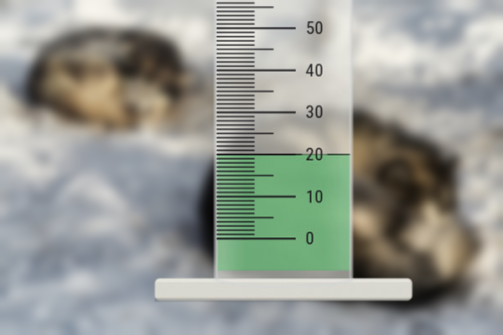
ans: {"value": 20, "unit": "mL"}
